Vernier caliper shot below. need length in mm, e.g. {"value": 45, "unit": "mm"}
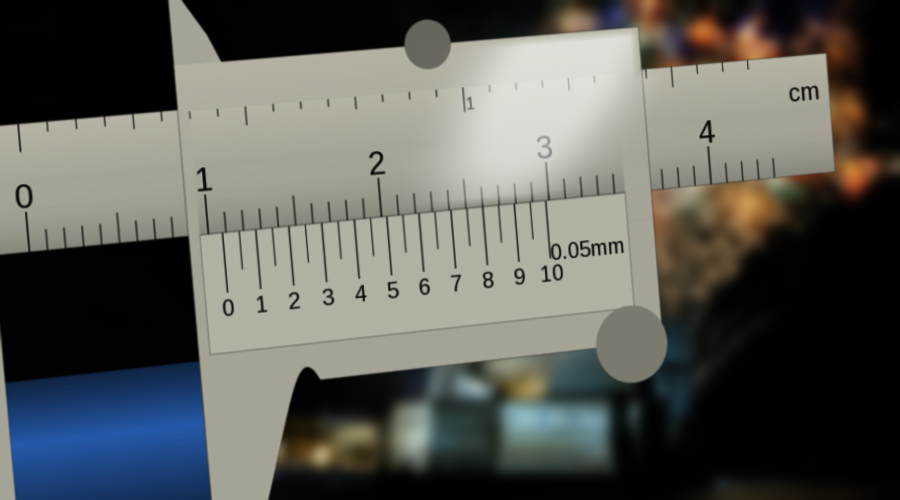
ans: {"value": 10.8, "unit": "mm"}
